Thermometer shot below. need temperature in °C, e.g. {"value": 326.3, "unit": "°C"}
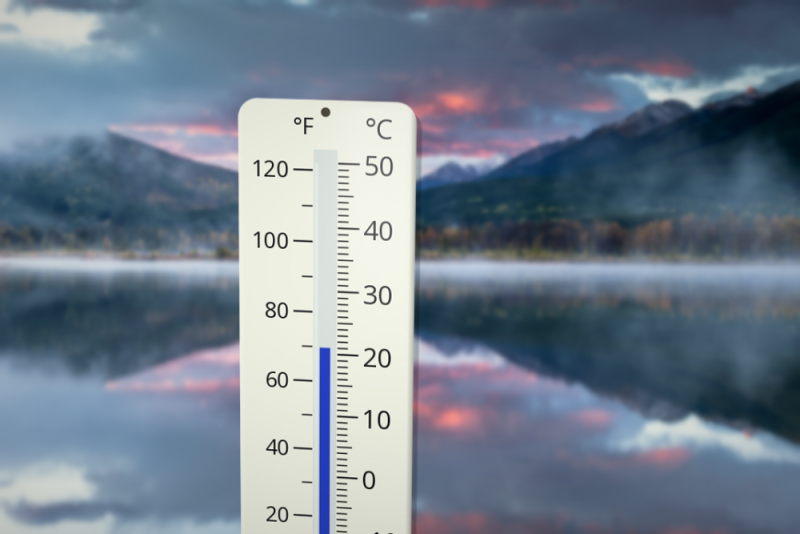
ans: {"value": 21, "unit": "°C"}
